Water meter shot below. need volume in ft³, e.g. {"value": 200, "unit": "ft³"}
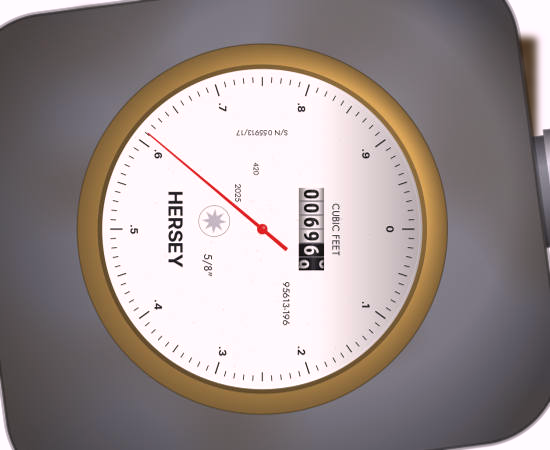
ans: {"value": 6968.61, "unit": "ft³"}
